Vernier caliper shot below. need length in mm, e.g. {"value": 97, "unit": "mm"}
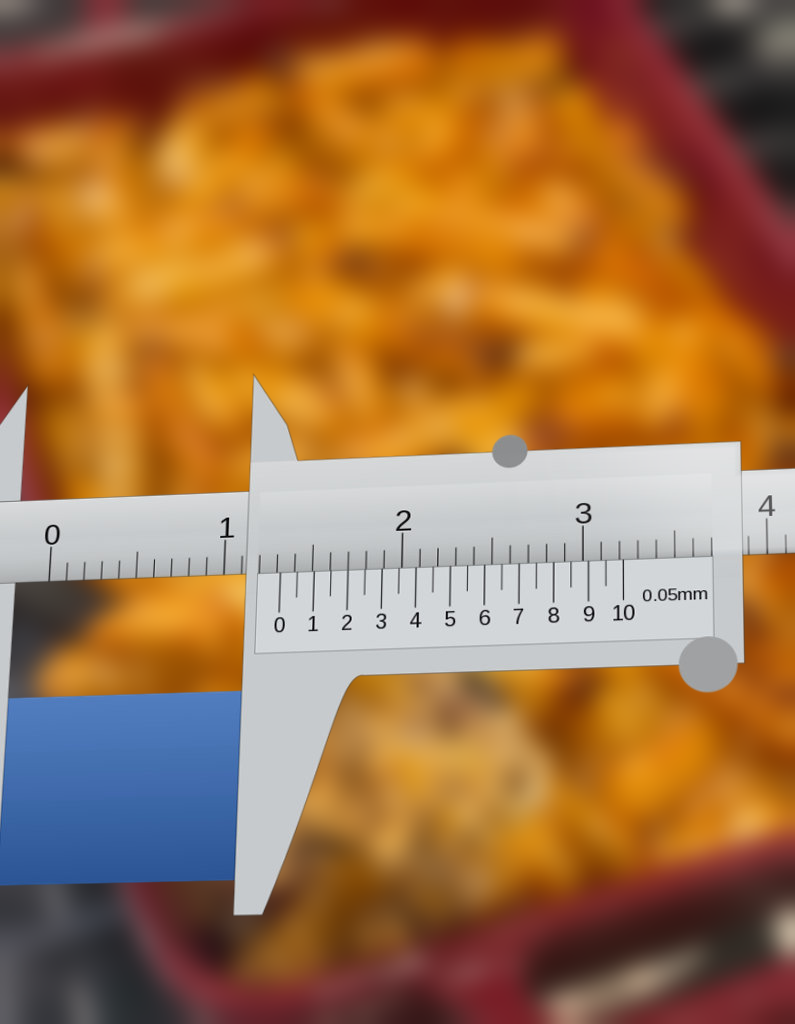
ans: {"value": 13.2, "unit": "mm"}
